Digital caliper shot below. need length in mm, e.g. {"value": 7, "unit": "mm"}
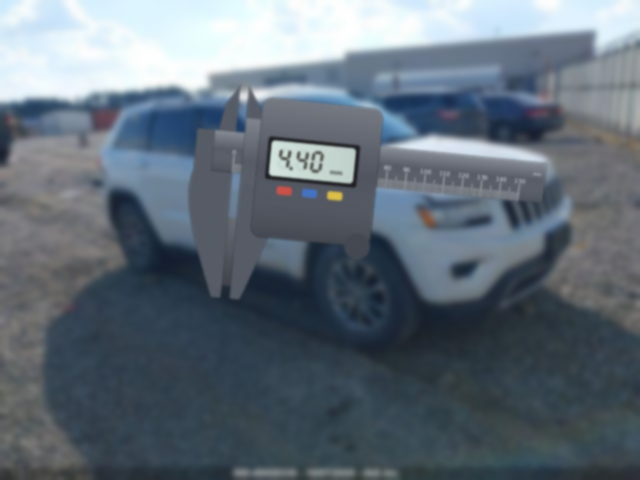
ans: {"value": 4.40, "unit": "mm"}
